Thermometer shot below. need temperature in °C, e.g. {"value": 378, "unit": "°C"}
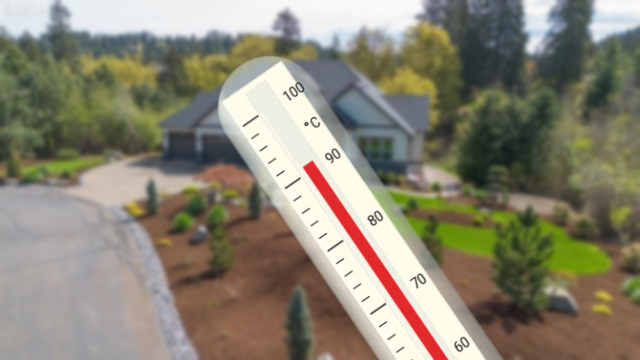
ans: {"value": 91, "unit": "°C"}
